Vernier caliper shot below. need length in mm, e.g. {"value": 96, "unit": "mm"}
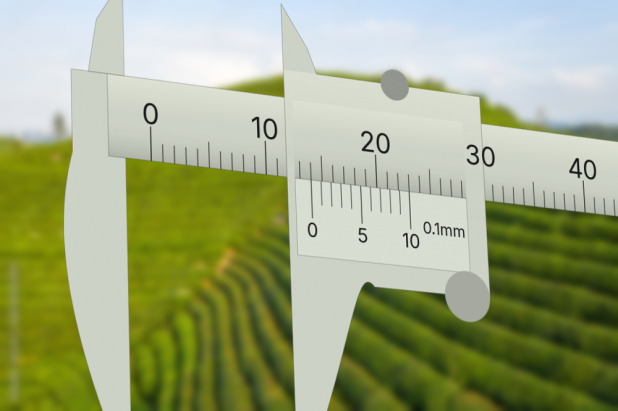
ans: {"value": 14.0, "unit": "mm"}
